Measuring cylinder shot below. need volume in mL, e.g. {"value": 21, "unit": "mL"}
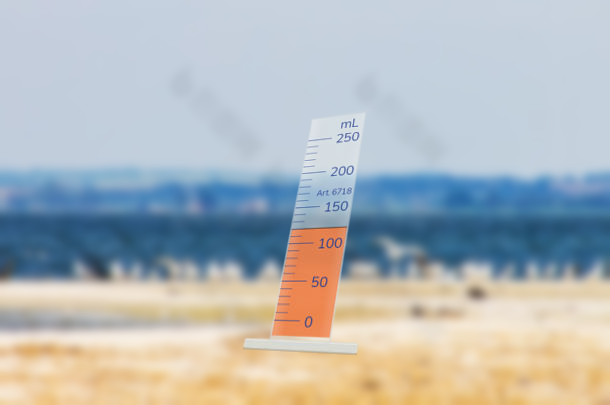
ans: {"value": 120, "unit": "mL"}
